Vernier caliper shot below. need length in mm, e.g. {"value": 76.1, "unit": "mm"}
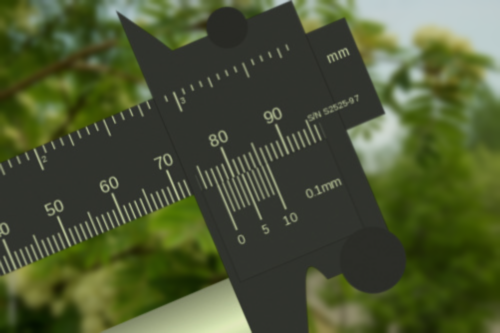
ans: {"value": 77.0, "unit": "mm"}
